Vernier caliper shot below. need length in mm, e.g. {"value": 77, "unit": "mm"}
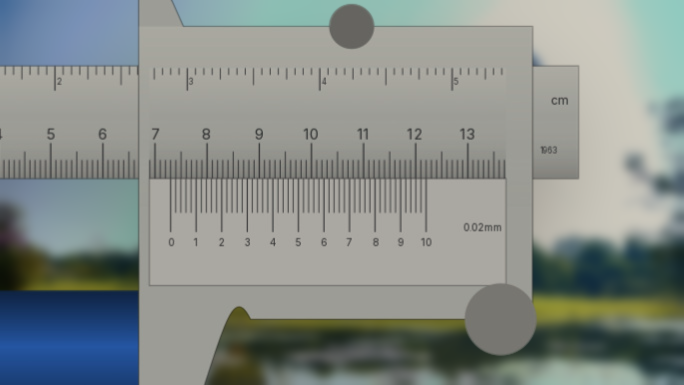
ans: {"value": 73.0, "unit": "mm"}
